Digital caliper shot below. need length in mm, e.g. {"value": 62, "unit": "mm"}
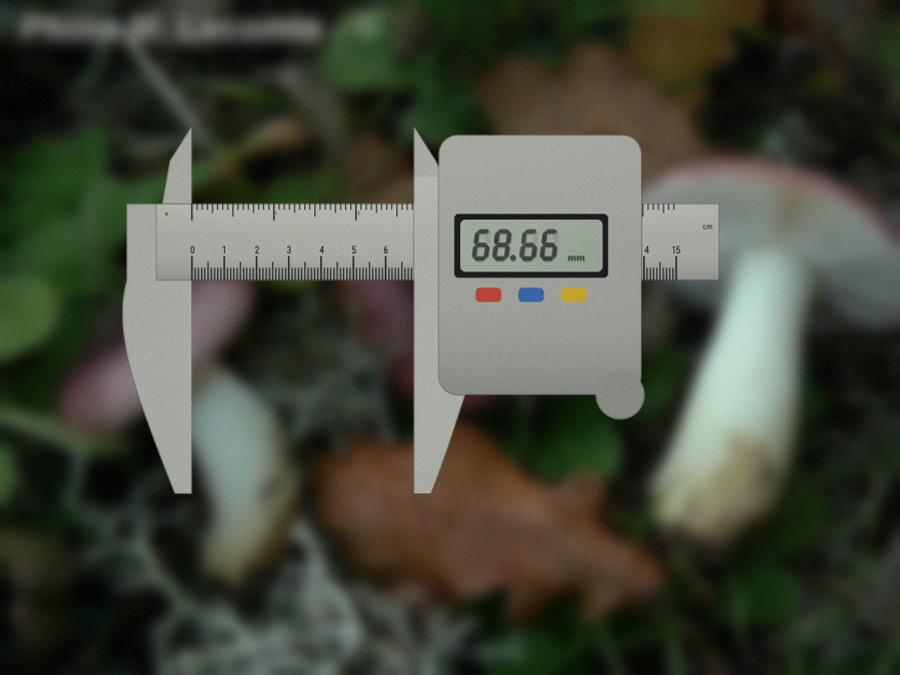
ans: {"value": 68.66, "unit": "mm"}
